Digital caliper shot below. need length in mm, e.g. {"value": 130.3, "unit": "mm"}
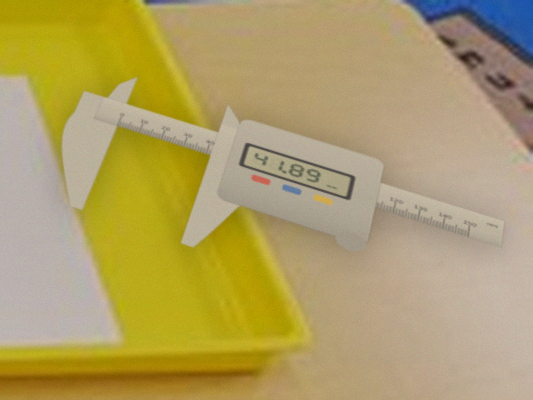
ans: {"value": 41.89, "unit": "mm"}
